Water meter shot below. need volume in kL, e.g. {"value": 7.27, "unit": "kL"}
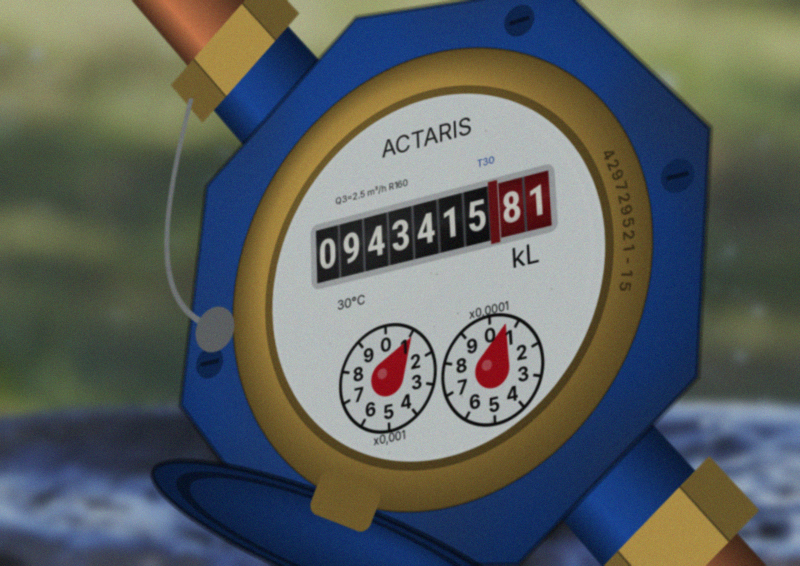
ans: {"value": 943415.8110, "unit": "kL"}
